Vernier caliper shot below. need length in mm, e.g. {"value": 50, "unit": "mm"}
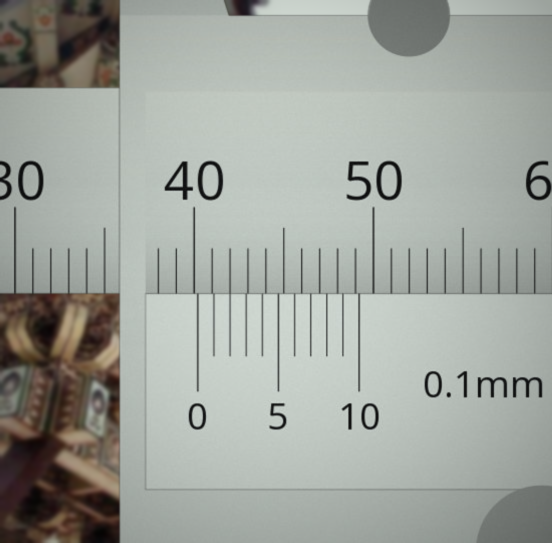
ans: {"value": 40.2, "unit": "mm"}
